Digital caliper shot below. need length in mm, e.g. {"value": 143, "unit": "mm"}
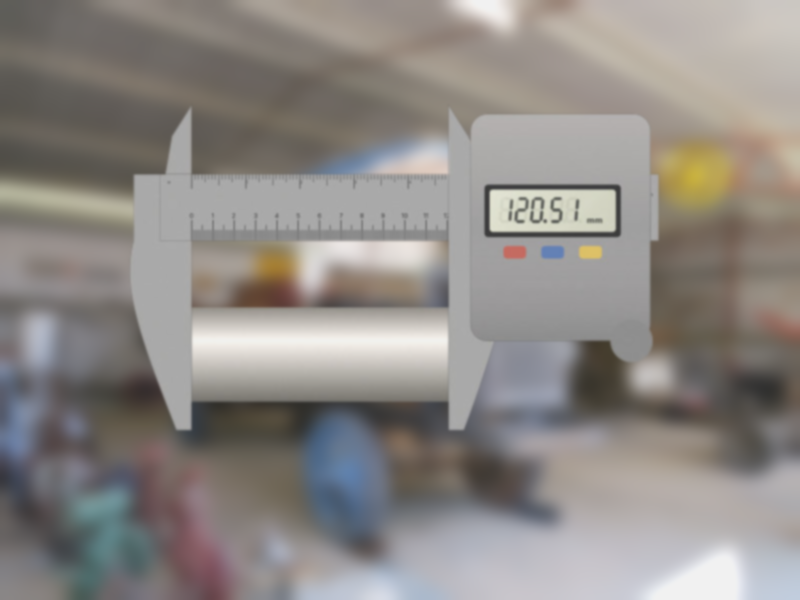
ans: {"value": 120.51, "unit": "mm"}
